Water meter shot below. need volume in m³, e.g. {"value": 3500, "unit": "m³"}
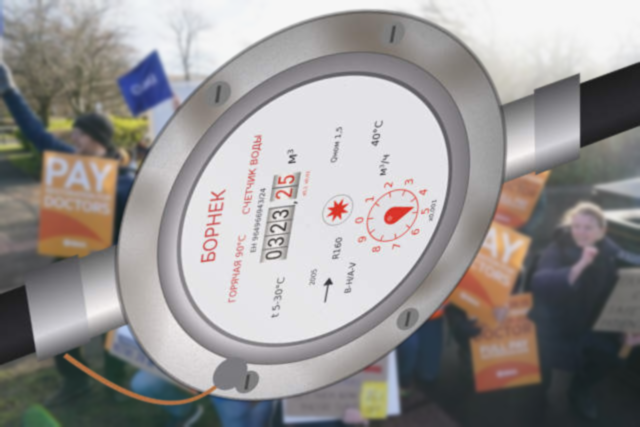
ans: {"value": 323.254, "unit": "m³"}
